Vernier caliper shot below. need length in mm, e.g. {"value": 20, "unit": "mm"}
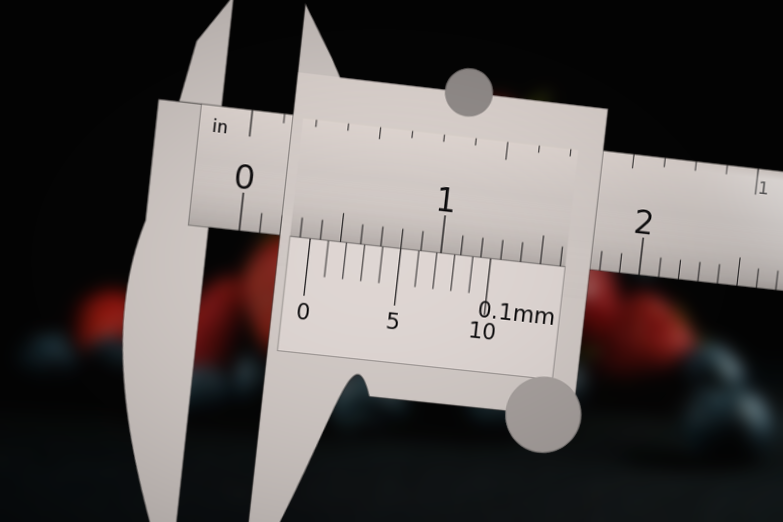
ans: {"value": 3.5, "unit": "mm"}
